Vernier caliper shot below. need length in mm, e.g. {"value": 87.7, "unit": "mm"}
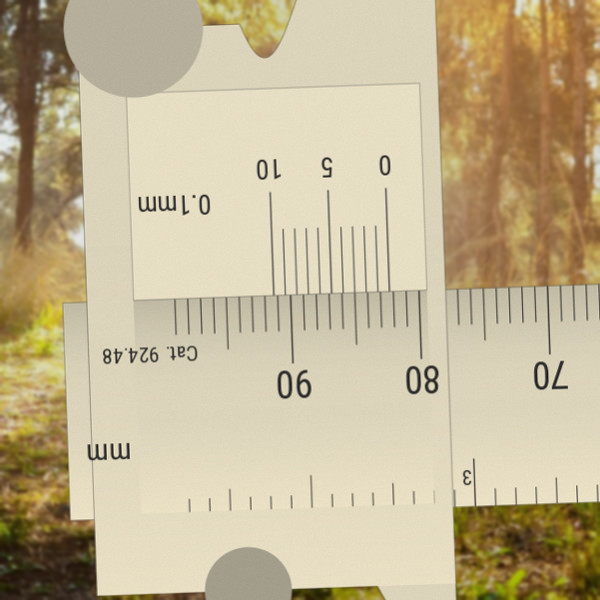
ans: {"value": 82.3, "unit": "mm"}
